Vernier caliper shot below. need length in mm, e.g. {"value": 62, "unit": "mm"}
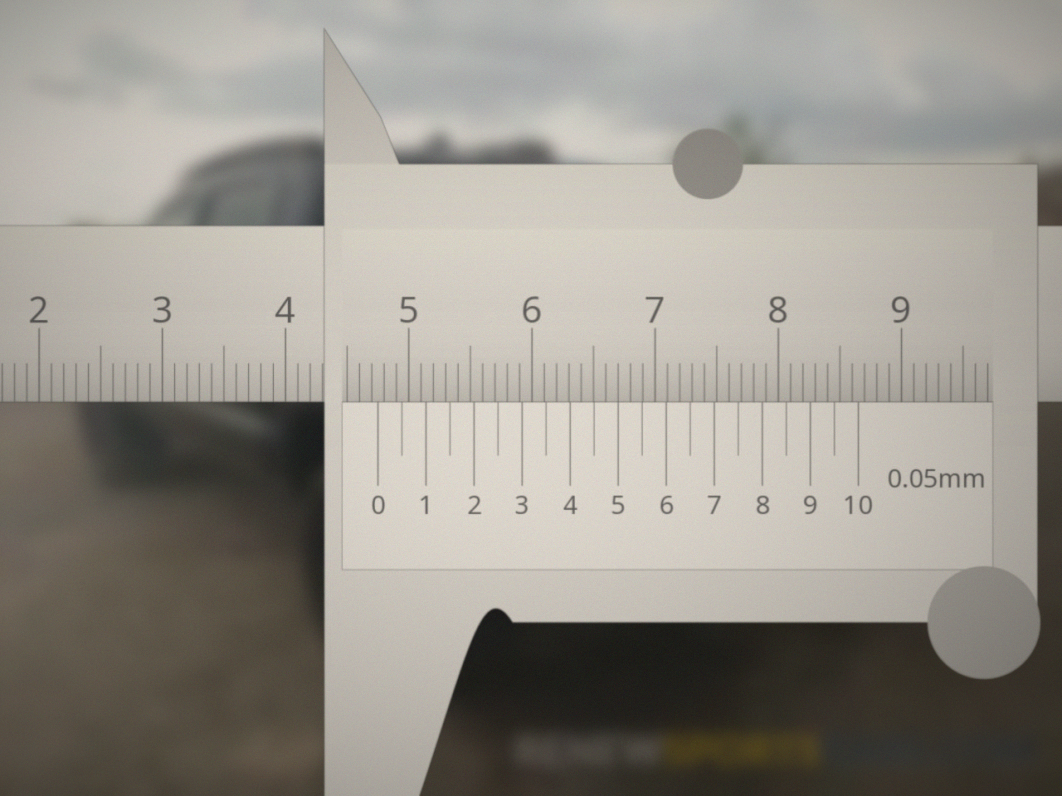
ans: {"value": 47.5, "unit": "mm"}
